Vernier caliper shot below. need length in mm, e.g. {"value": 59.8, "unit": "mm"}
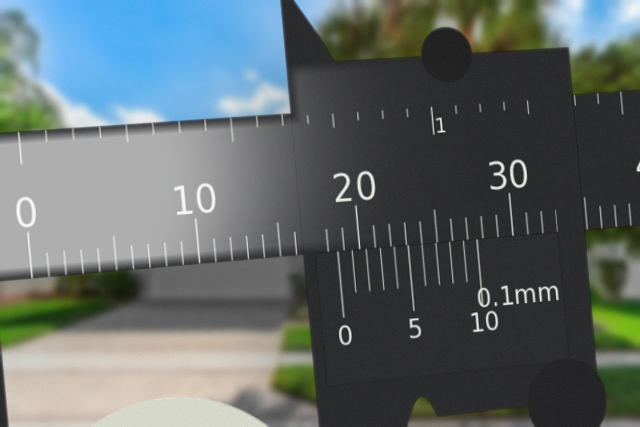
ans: {"value": 18.6, "unit": "mm"}
